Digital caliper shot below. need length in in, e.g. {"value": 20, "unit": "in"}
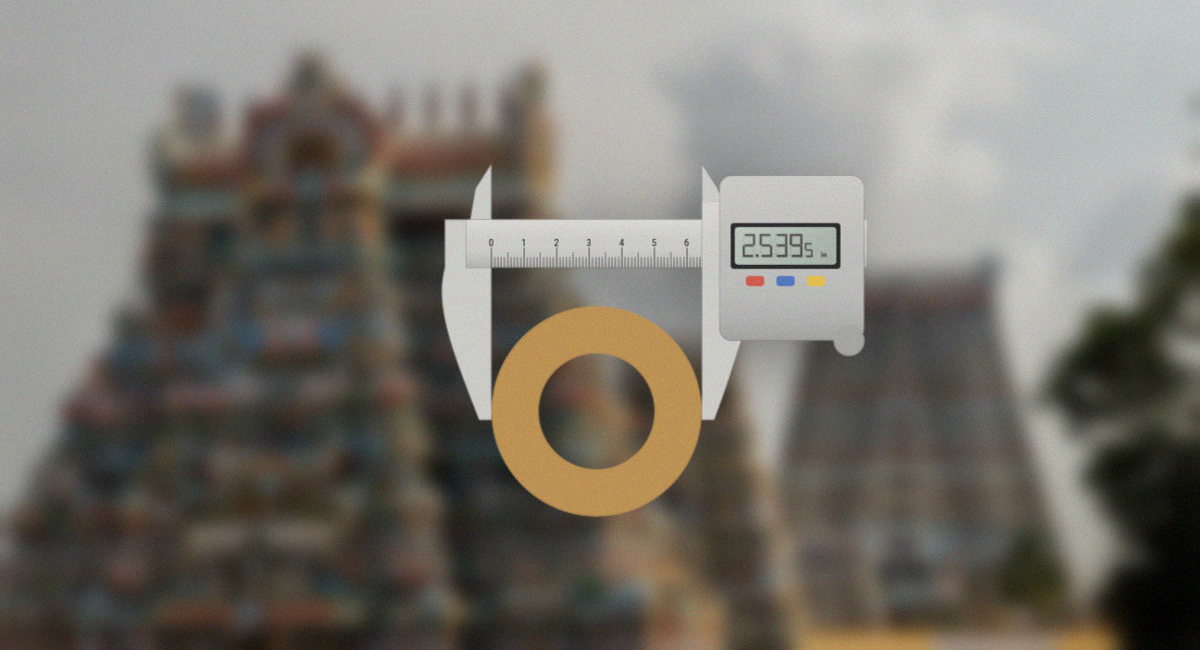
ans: {"value": 2.5395, "unit": "in"}
